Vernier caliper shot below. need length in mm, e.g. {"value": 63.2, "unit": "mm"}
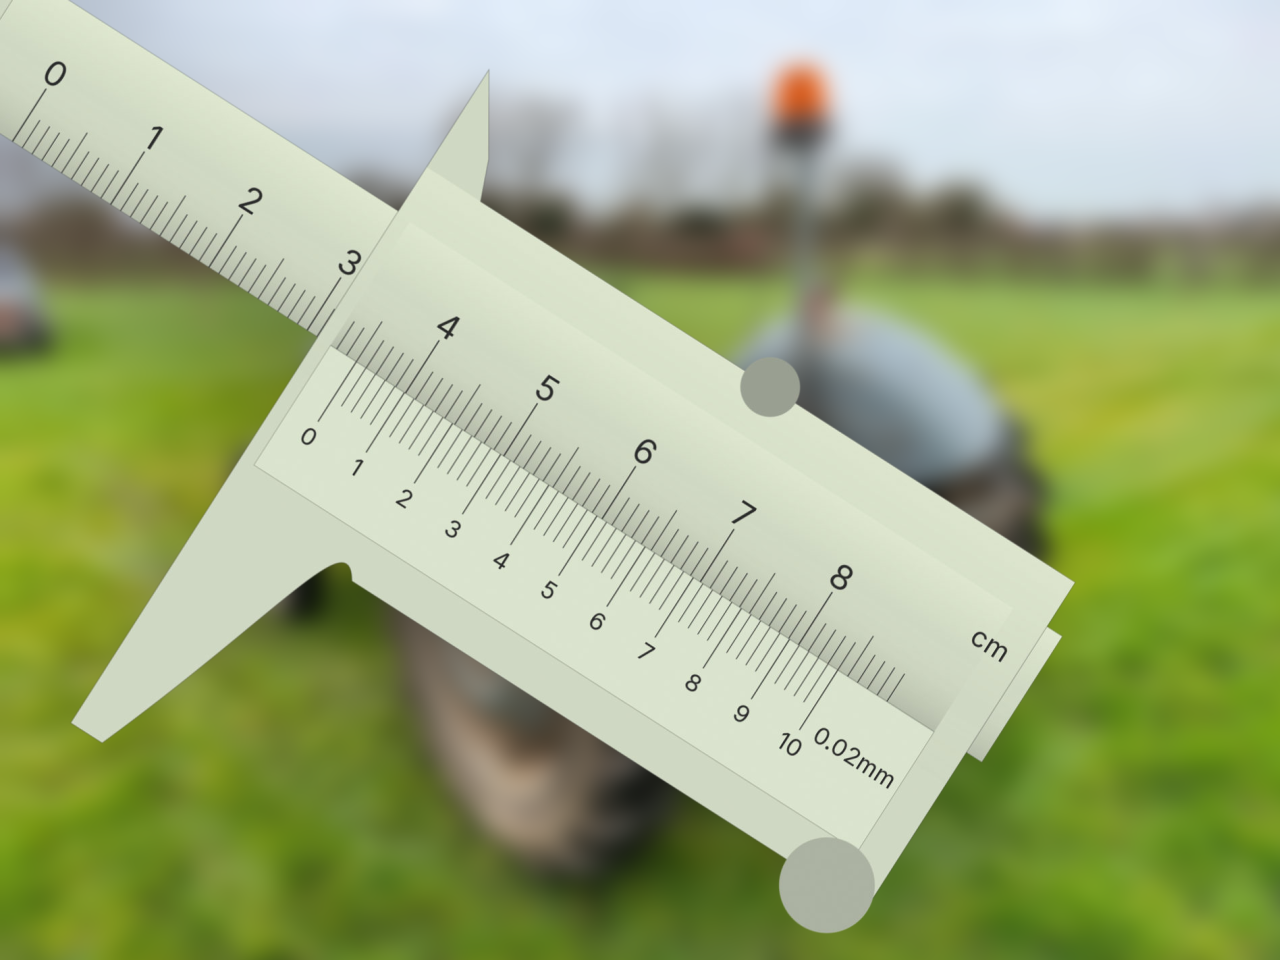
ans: {"value": 35.0, "unit": "mm"}
